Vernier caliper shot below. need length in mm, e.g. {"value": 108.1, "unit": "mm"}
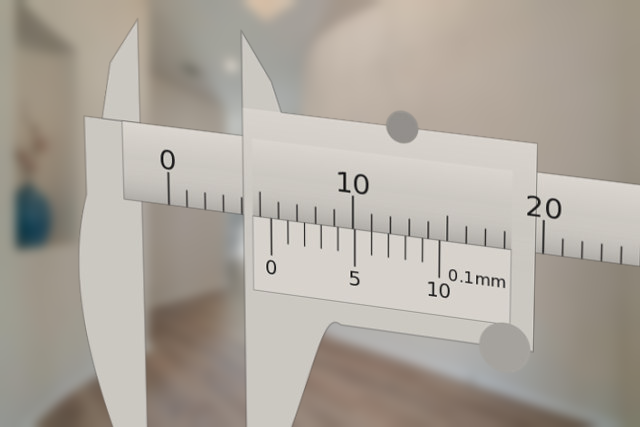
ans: {"value": 5.6, "unit": "mm"}
